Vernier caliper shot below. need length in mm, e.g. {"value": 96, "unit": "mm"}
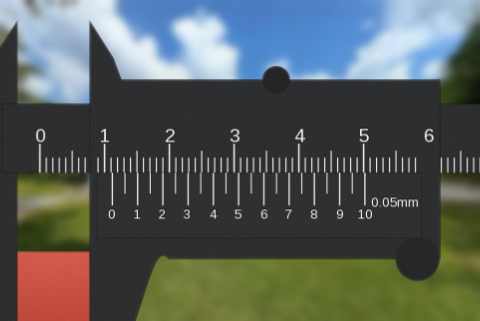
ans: {"value": 11.2, "unit": "mm"}
